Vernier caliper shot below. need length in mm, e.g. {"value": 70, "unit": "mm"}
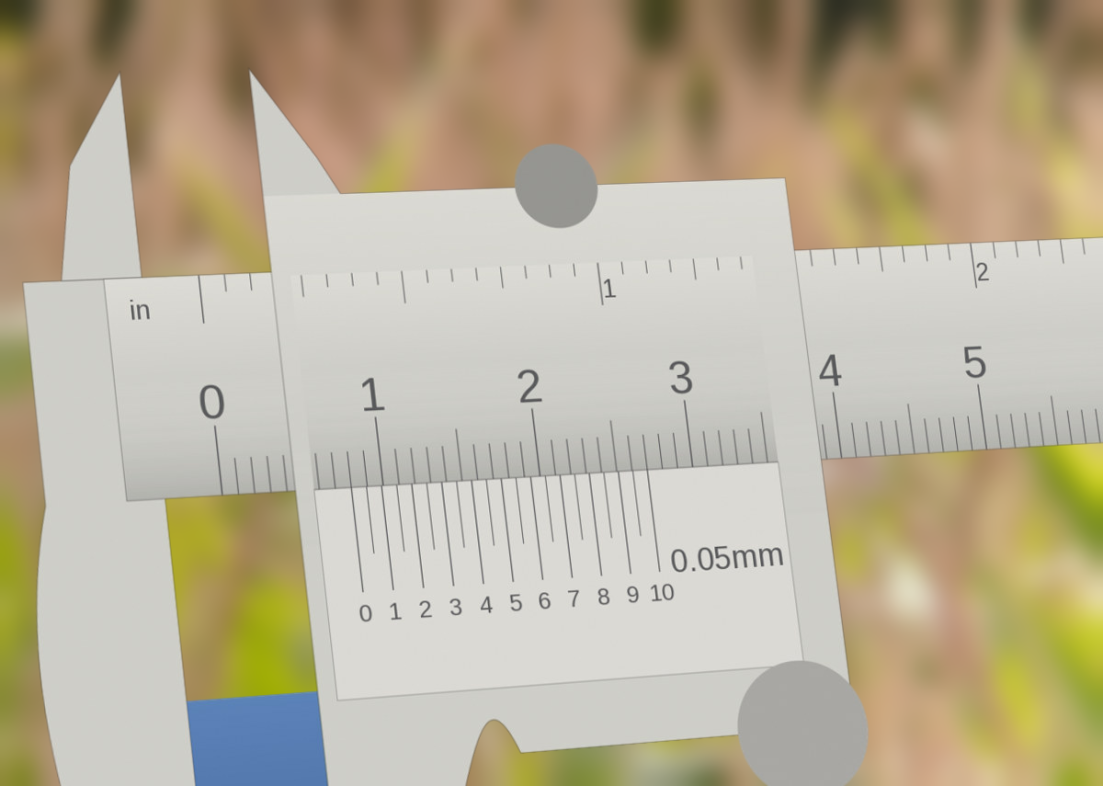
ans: {"value": 8.0, "unit": "mm"}
